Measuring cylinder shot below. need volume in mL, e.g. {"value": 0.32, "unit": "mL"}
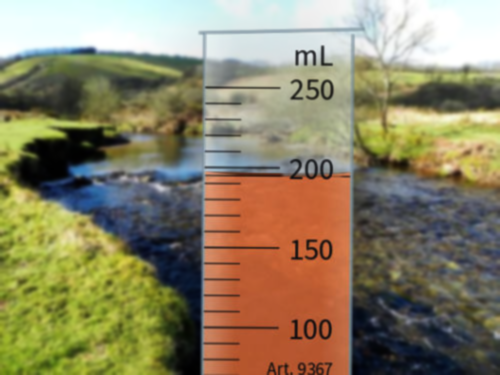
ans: {"value": 195, "unit": "mL"}
